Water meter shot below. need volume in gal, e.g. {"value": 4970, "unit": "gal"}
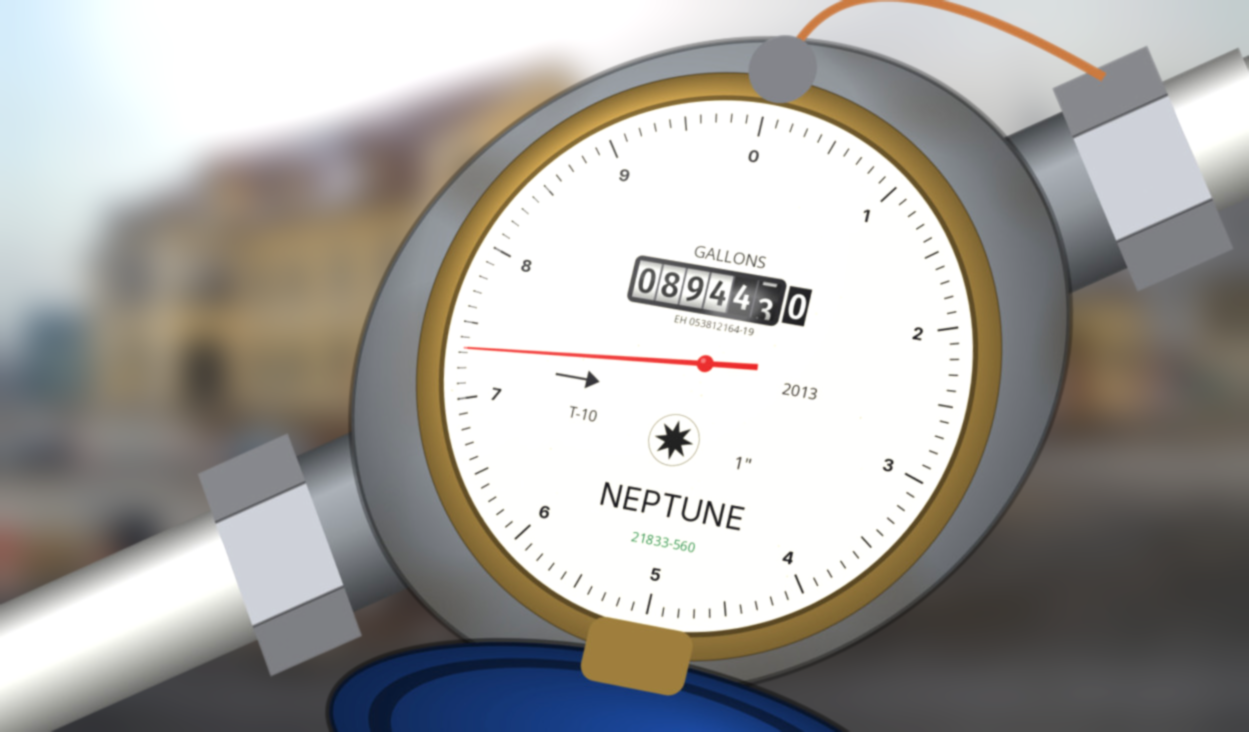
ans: {"value": 894427.3, "unit": "gal"}
